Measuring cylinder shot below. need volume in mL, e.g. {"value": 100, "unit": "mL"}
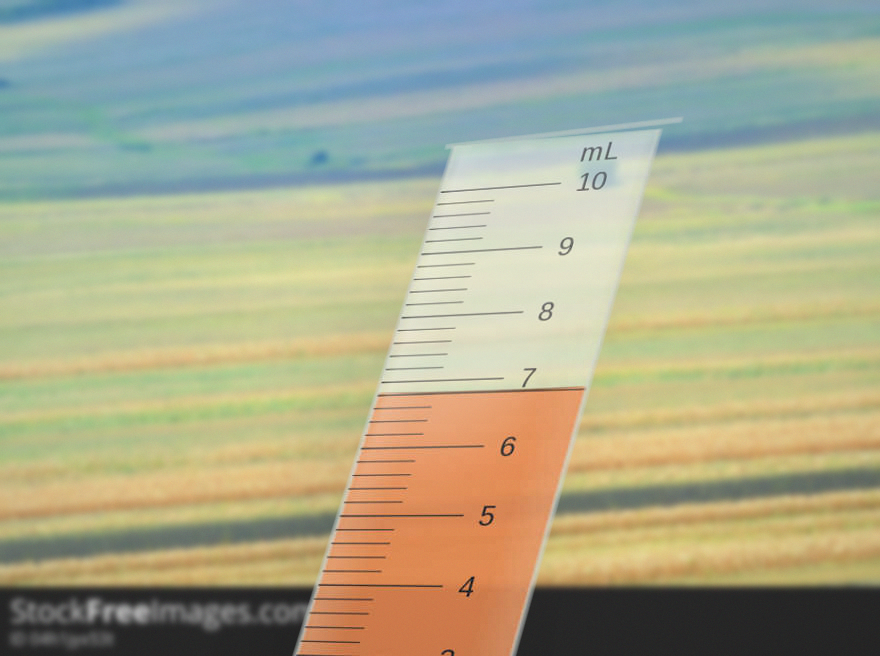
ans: {"value": 6.8, "unit": "mL"}
